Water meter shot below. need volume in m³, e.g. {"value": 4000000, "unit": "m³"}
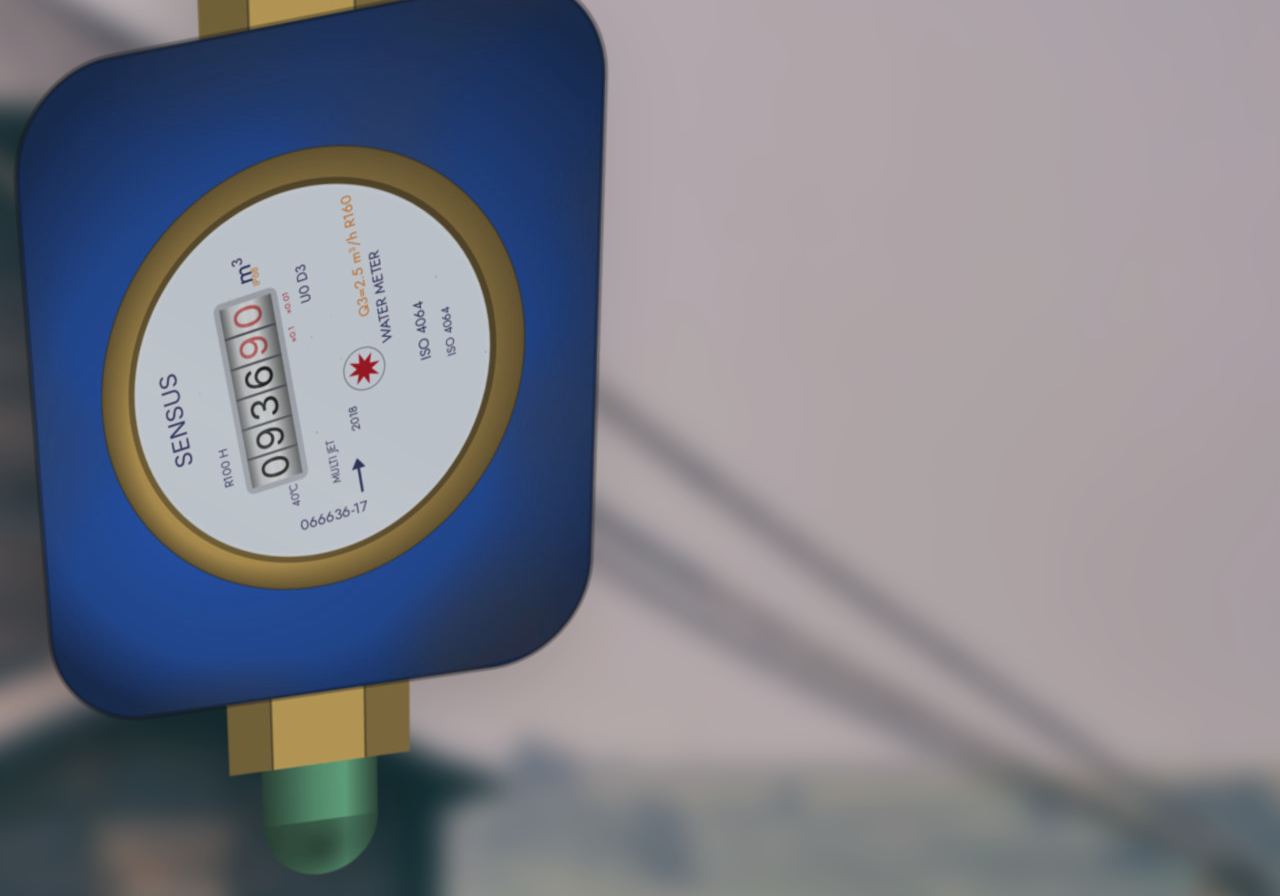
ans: {"value": 936.90, "unit": "m³"}
